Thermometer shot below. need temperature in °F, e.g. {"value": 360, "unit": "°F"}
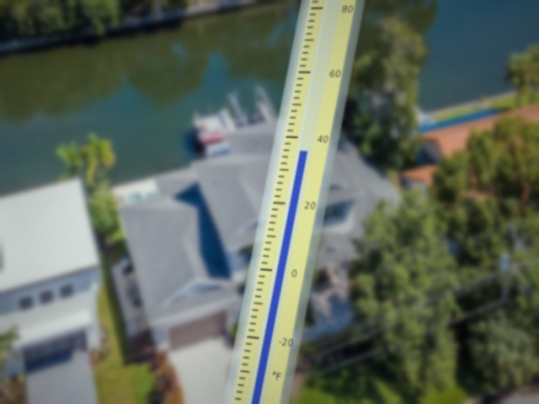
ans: {"value": 36, "unit": "°F"}
